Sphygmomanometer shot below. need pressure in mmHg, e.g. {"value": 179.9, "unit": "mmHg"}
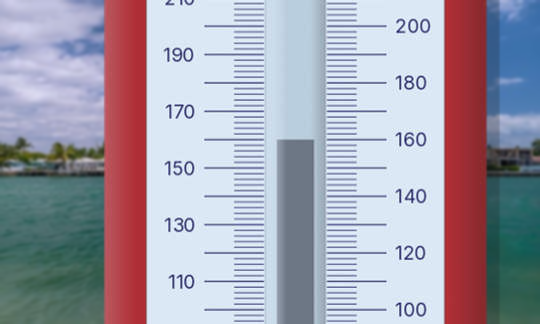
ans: {"value": 160, "unit": "mmHg"}
